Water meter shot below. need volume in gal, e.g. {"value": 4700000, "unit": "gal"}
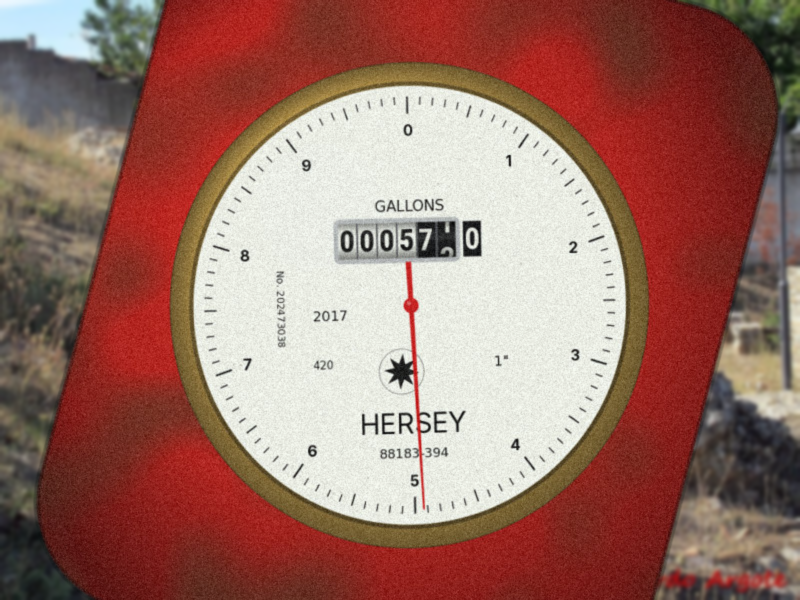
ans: {"value": 5714.9, "unit": "gal"}
